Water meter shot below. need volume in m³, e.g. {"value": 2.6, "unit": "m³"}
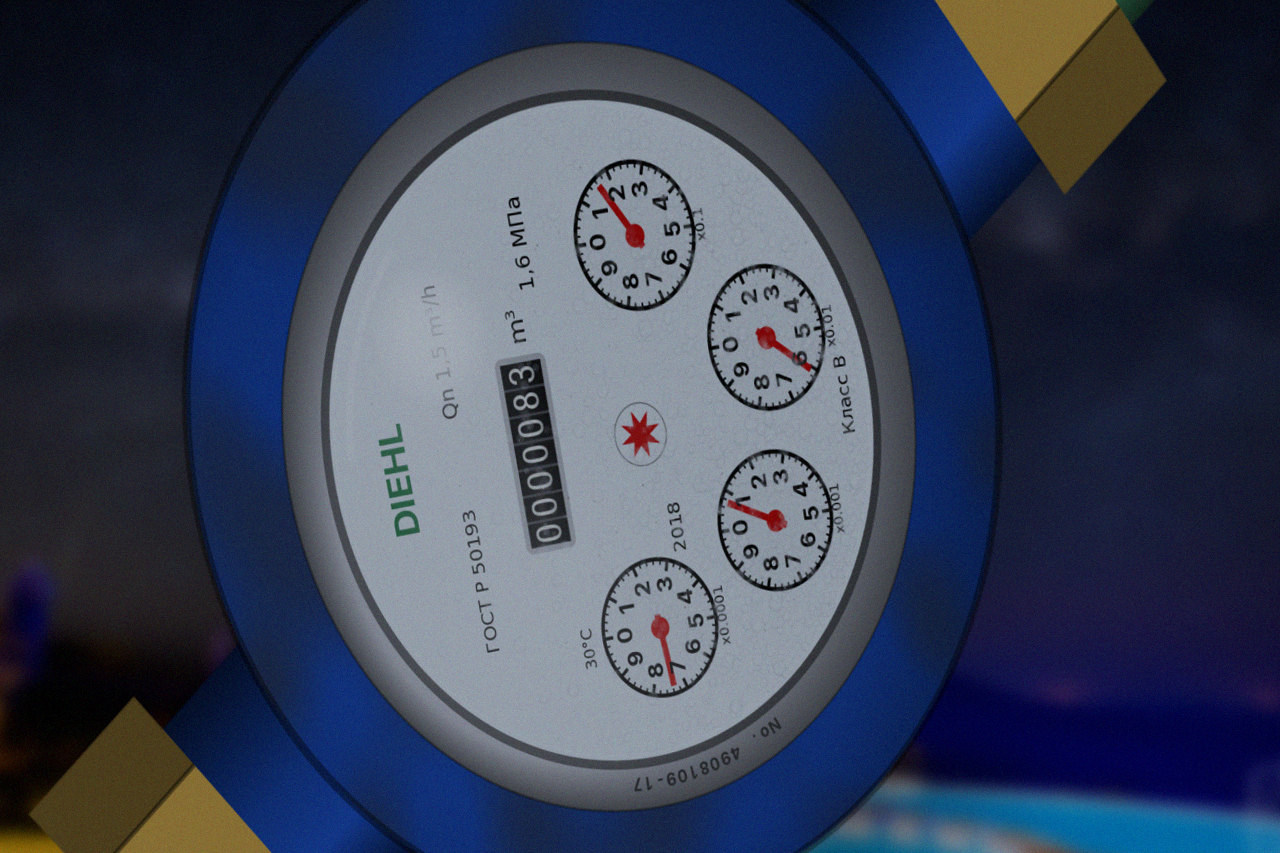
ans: {"value": 83.1607, "unit": "m³"}
